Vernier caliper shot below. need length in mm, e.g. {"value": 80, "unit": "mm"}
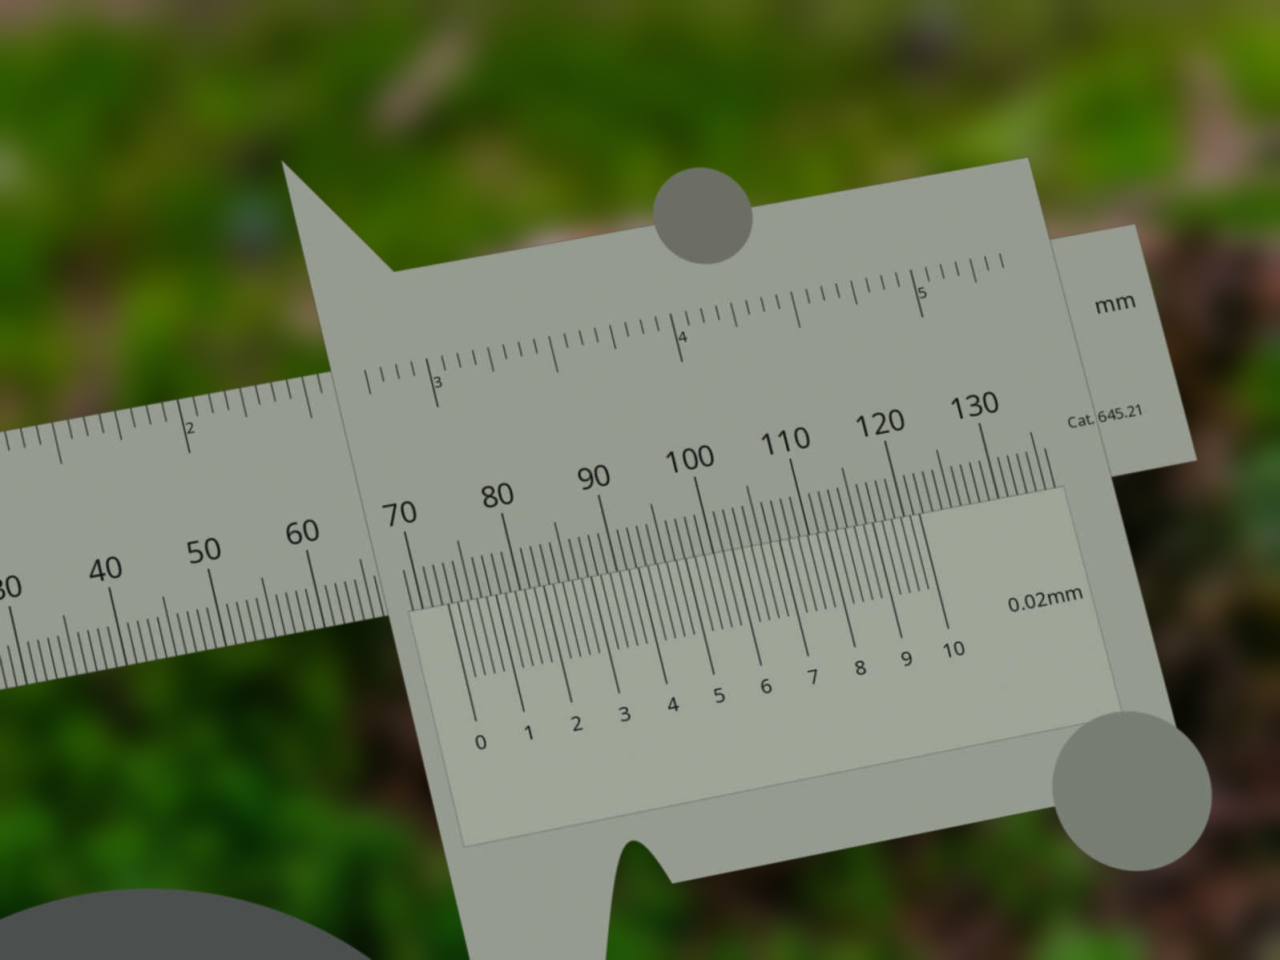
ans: {"value": 72.6, "unit": "mm"}
